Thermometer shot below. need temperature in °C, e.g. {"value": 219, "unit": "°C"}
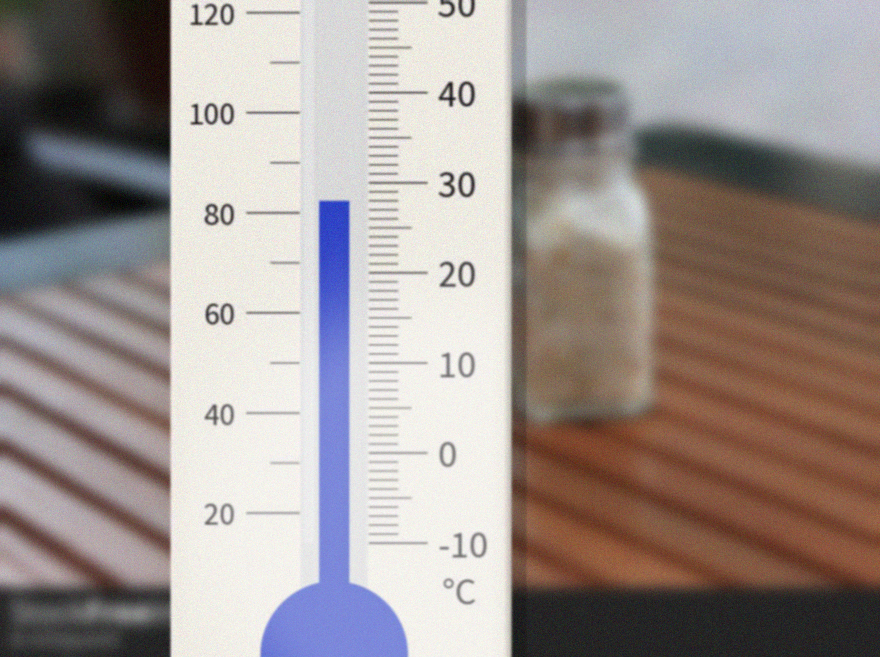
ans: {"value": 28, "unit": "°C"}
